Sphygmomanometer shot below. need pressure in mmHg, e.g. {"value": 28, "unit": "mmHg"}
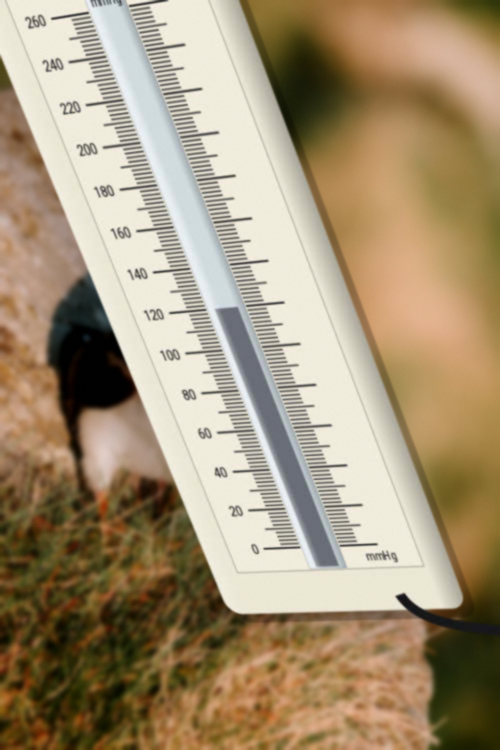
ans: {"value": 120, "unit": "mmHg"}
